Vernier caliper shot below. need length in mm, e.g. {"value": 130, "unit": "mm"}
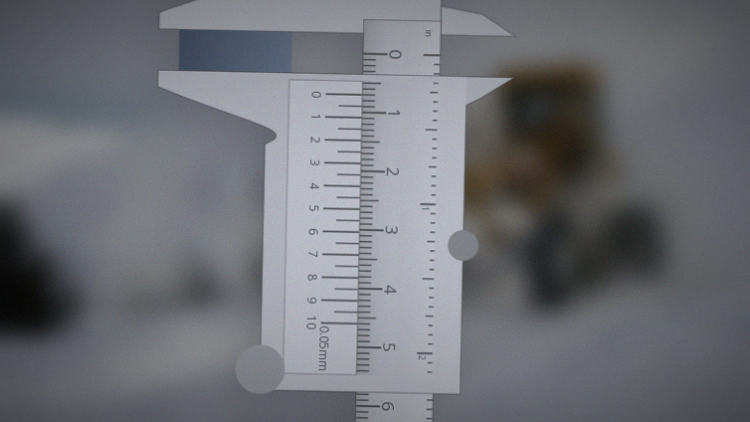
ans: {"value": 7.0, "unit": "mm"}
